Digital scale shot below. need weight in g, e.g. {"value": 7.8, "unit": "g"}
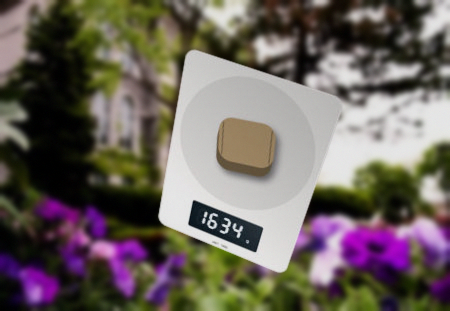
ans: {"value": 1634, "unit": "g"}
